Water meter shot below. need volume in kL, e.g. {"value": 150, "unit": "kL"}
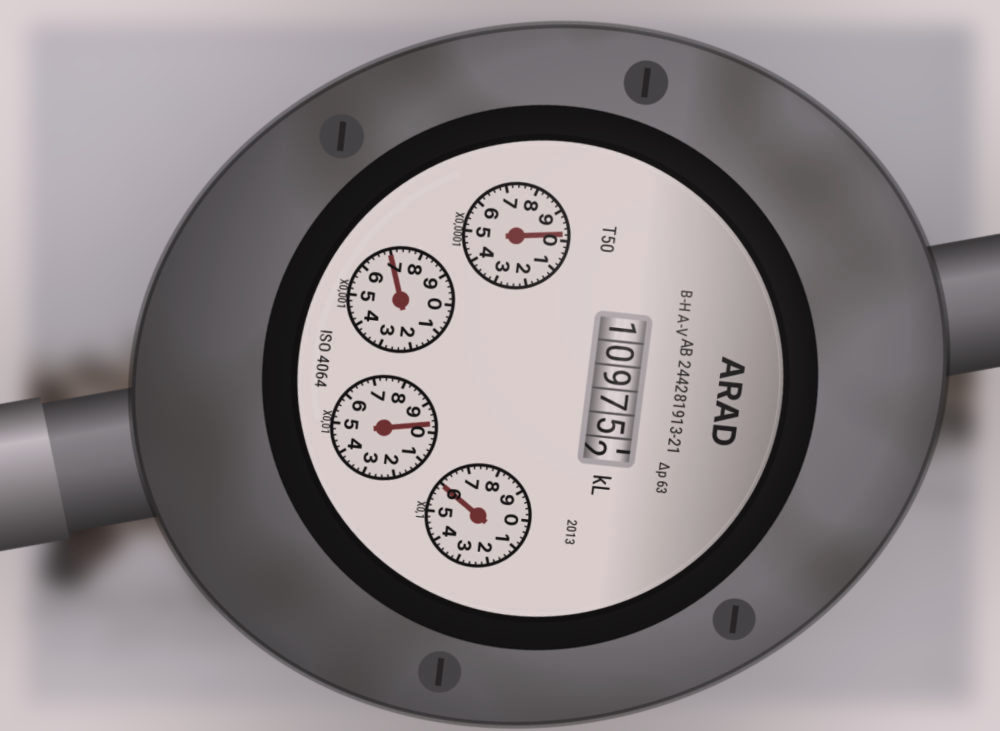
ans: {"value": 109751.5969, "unit": "kL"}
